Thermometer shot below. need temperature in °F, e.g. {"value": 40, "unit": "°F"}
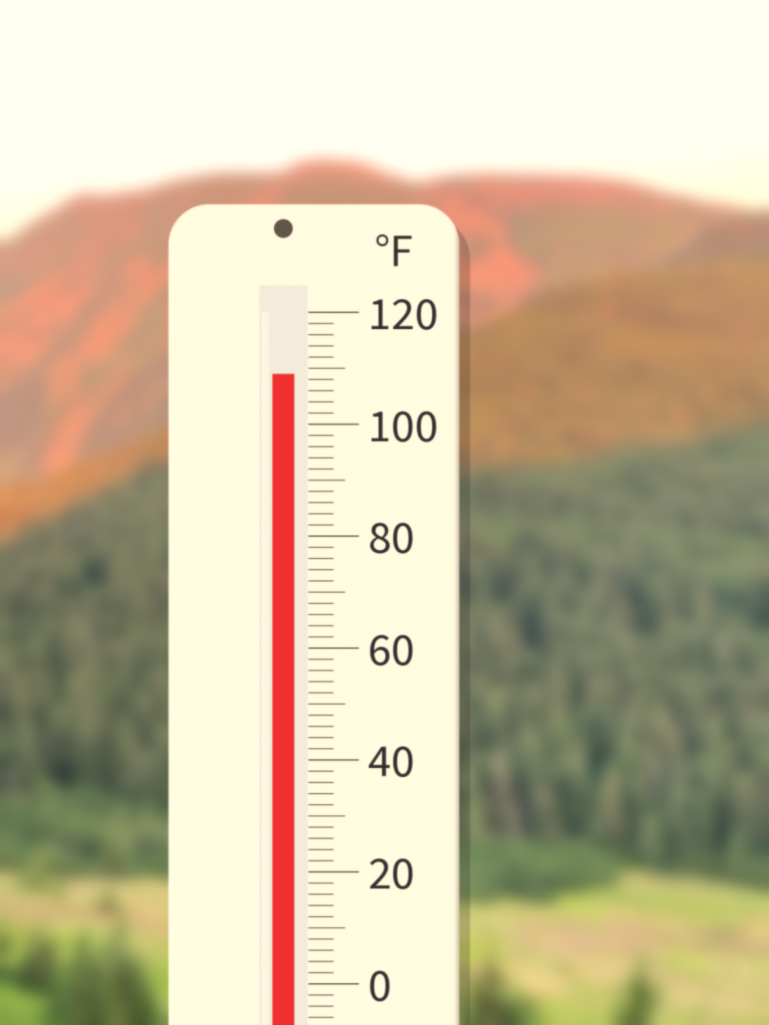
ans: {"value": 109, "unit": "°F"}
